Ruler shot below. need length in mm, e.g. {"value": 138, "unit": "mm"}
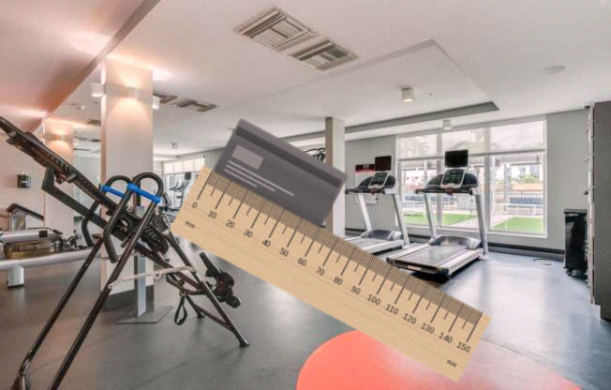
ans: {"value": 60, "unit": "mm"}
